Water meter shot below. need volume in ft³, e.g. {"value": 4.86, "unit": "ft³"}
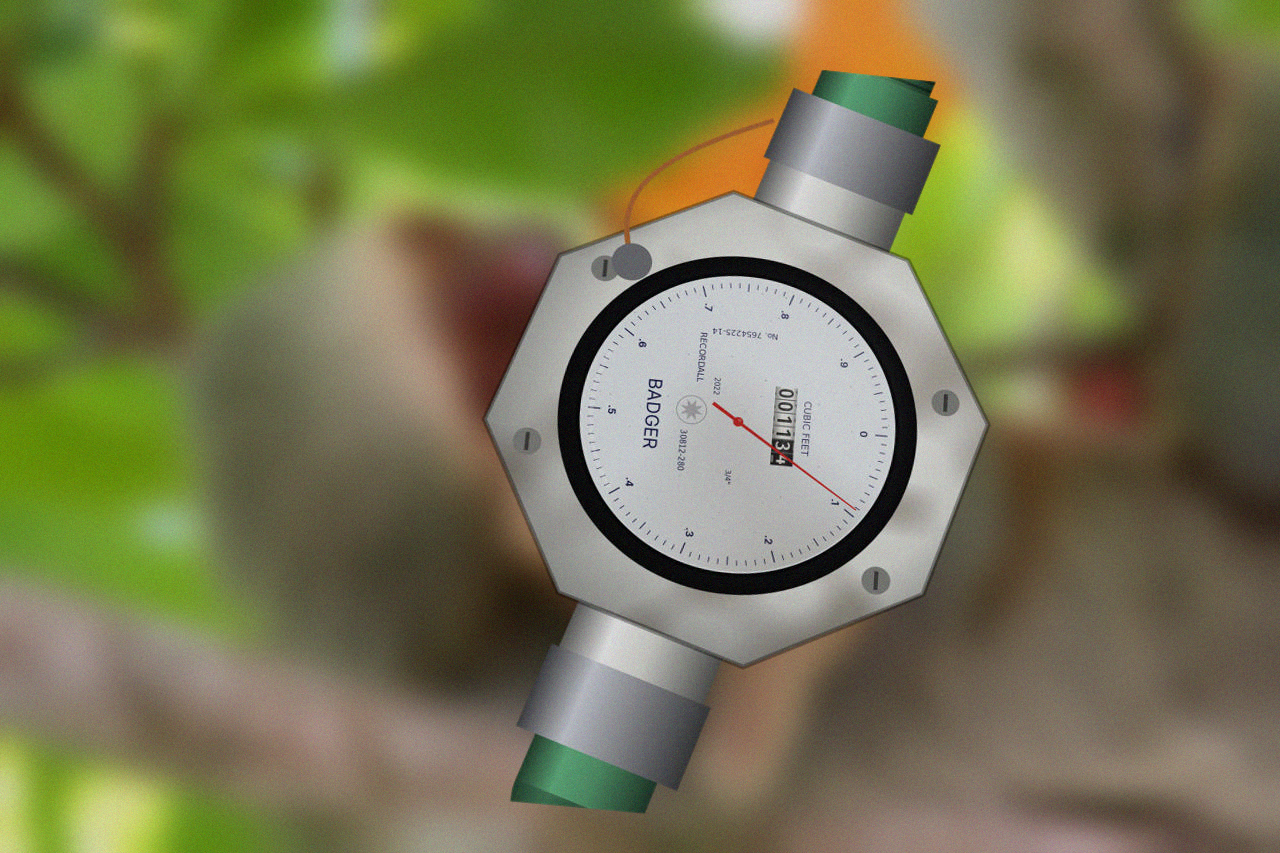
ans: {"value": 1134.09, "unit": "ft³"}
